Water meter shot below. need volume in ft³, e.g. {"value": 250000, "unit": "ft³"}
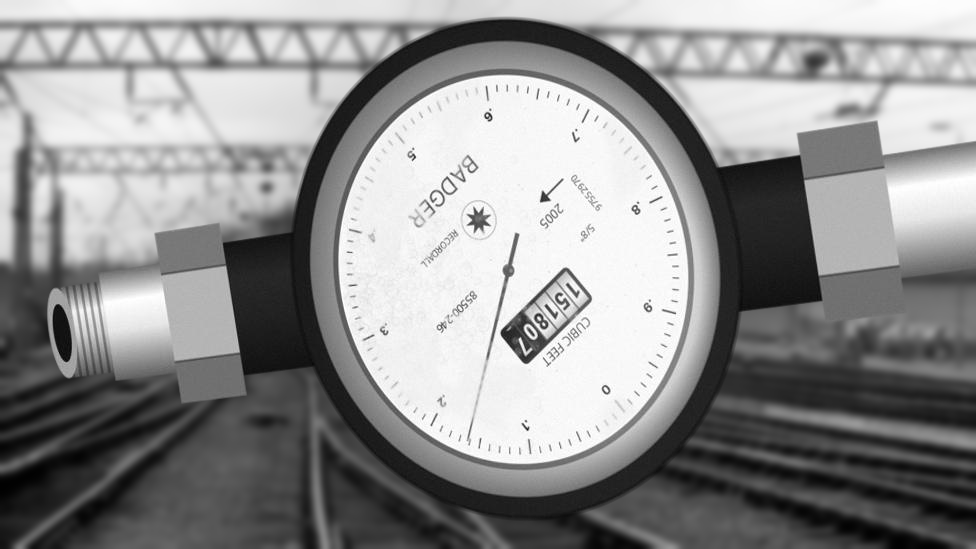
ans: {"value": 151807.16, "unit": "ft³"}
